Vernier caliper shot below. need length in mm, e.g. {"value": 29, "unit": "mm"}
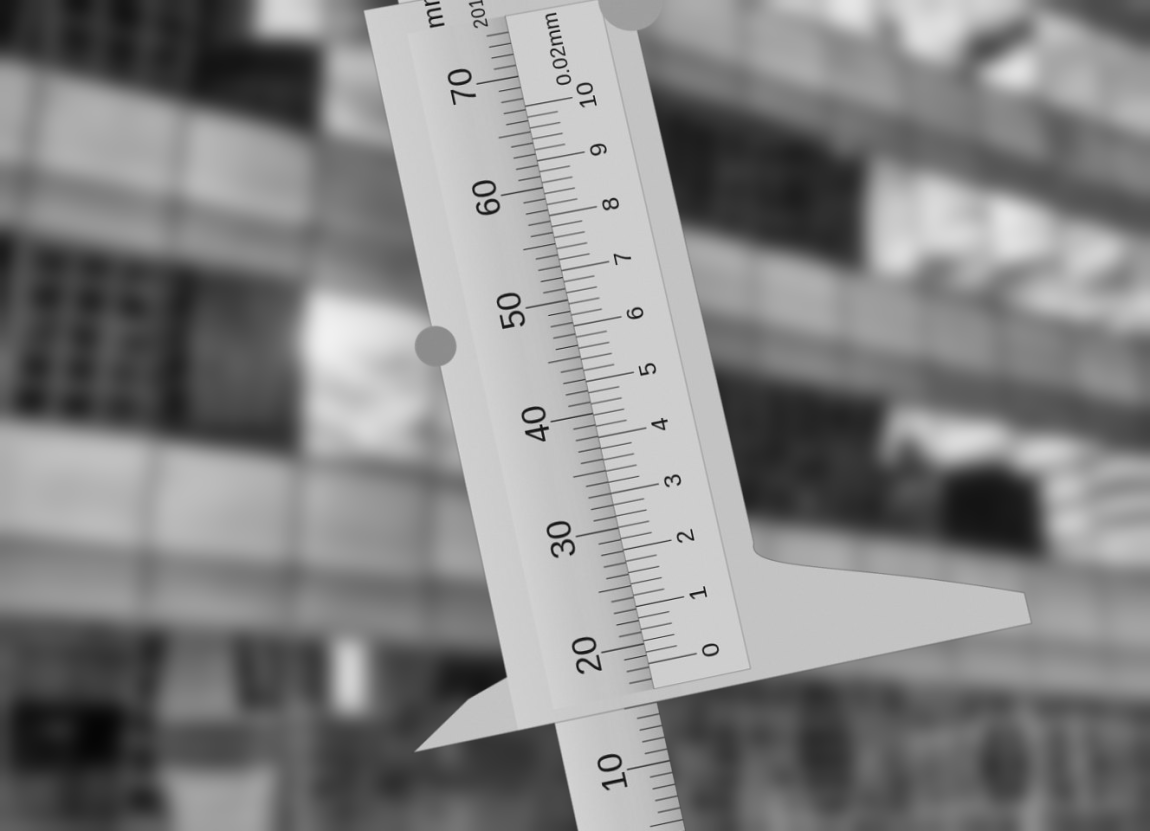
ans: {"value": 18.3, "unit": "mm"}
